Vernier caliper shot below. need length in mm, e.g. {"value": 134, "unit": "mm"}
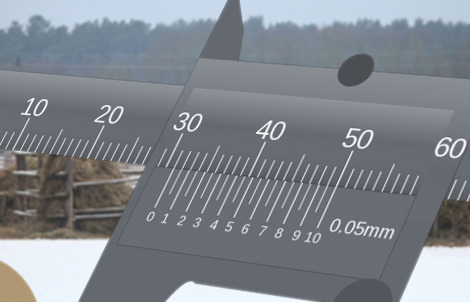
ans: {"value": 31.0, "unit": "mm"}
